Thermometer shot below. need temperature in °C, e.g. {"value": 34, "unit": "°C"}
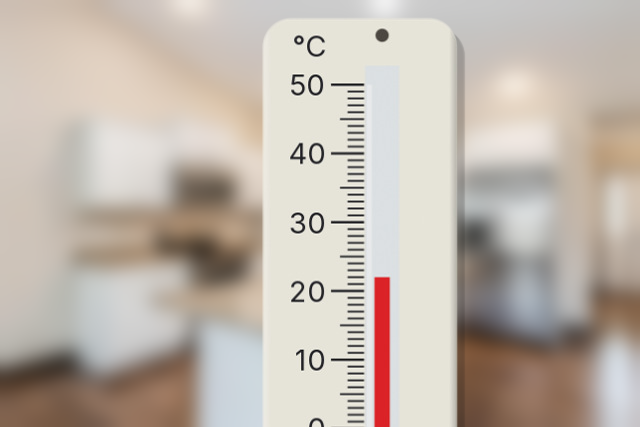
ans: {"value": 22, "unit": "°C"}
